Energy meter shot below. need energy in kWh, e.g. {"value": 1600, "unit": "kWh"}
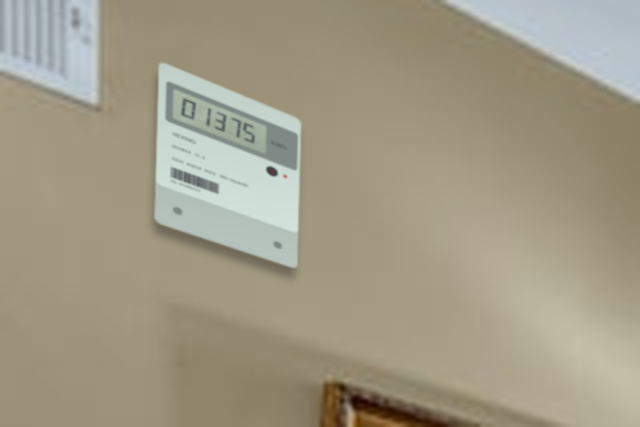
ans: {"value": 1375, "unit": "kWh"}
